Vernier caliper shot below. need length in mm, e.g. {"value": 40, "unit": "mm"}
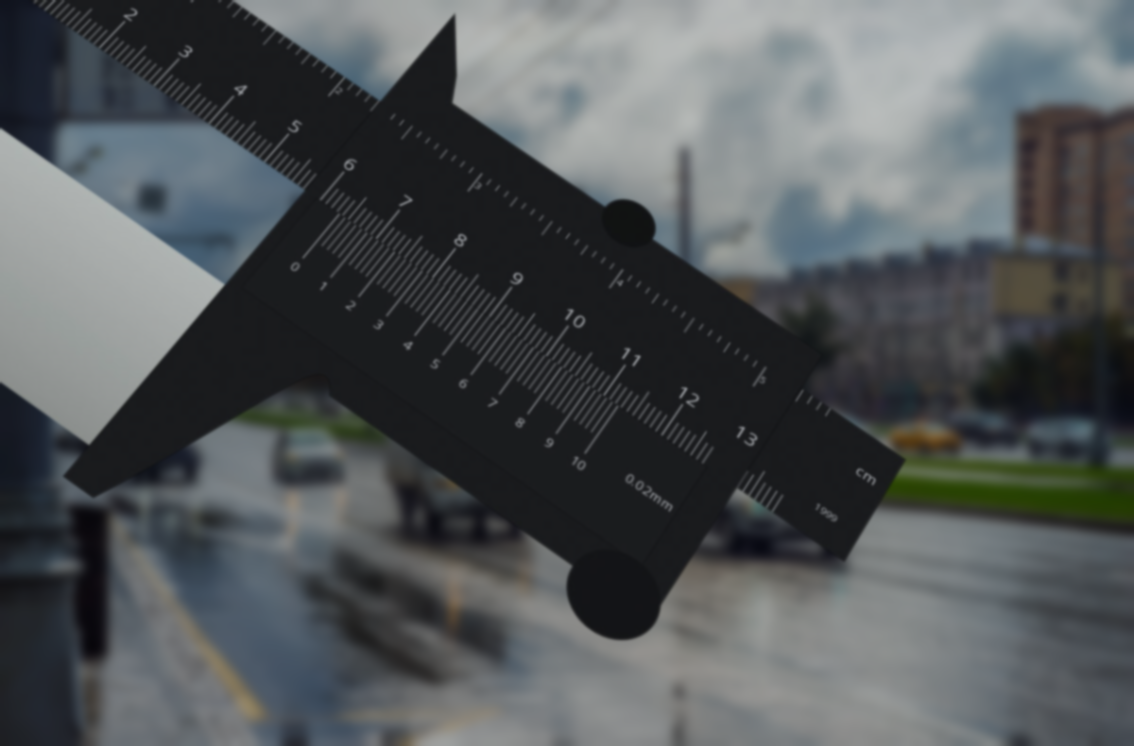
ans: {"value": 63.5, "unit": "mm"}
